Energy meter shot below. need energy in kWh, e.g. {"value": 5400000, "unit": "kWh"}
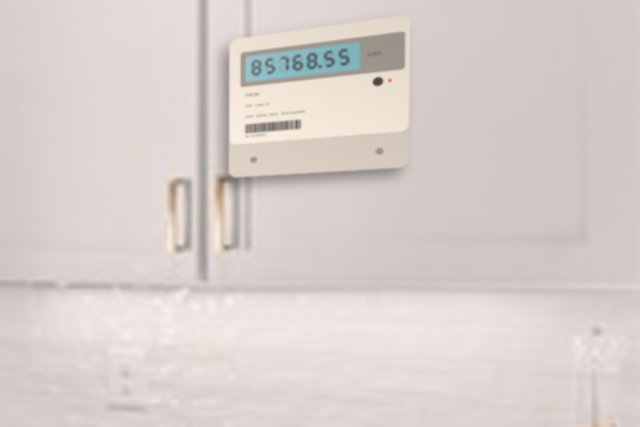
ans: {"value": 85768.55, "unit": "kWh"}
